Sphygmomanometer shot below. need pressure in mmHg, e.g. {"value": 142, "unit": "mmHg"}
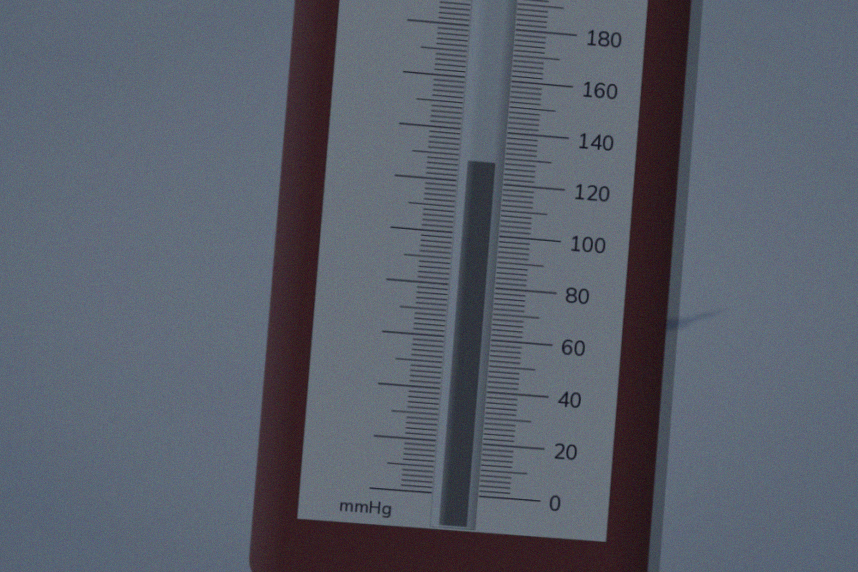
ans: {"value": 128, "unit": "mmHg"}
